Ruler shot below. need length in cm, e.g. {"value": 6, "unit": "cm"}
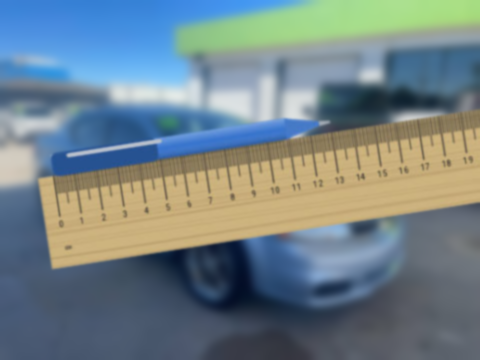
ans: {"value": 13, "unit": "cm"}
